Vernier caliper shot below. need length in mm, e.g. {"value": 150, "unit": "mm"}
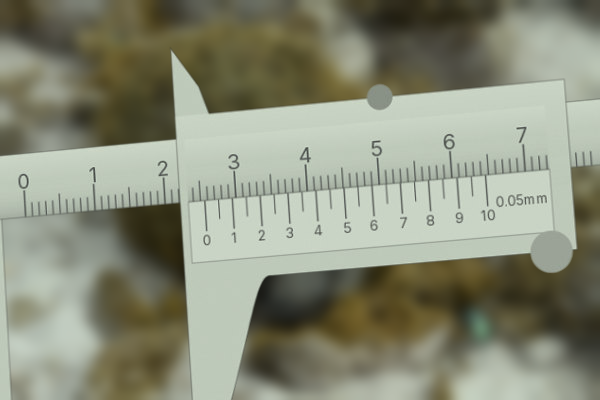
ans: {"value": 25.6, "unit": "mm"}
